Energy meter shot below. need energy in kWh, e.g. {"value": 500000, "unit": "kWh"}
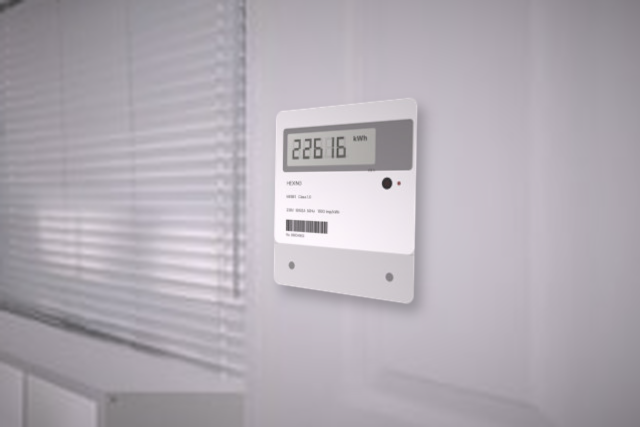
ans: {"value": 22616, "unit": "kWh"}
